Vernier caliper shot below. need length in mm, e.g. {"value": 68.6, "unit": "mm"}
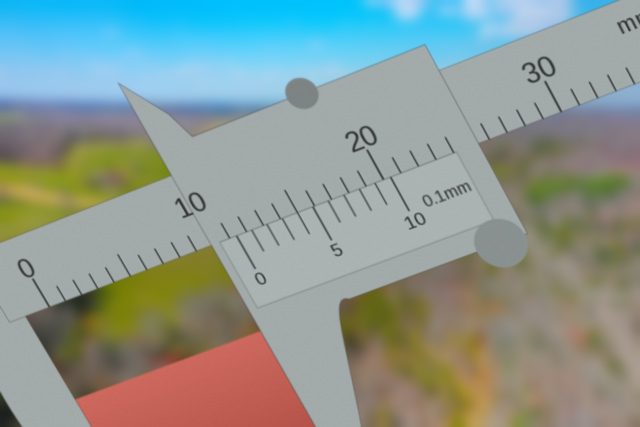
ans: {"value": 11.4, "unit": "mm"}
